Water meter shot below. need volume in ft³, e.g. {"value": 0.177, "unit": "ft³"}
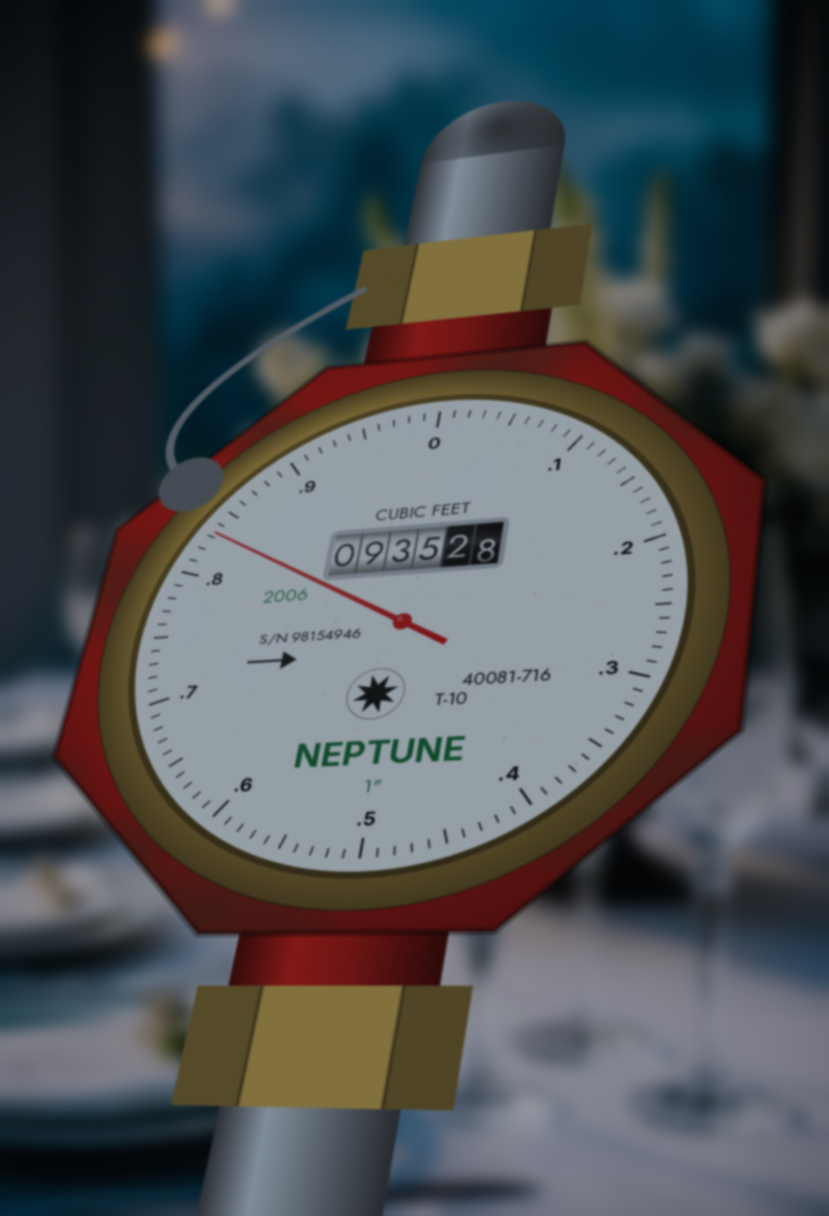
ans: {"value": 93527.83, "unit": "ft³"}
